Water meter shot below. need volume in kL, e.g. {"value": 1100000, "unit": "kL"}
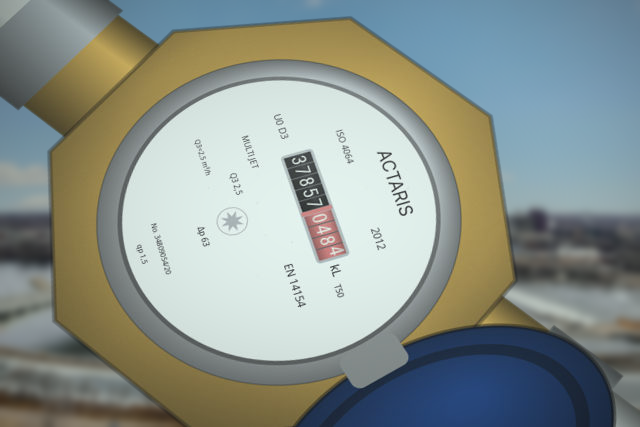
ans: {"value": 37857.0484, "unit": "kL"}
